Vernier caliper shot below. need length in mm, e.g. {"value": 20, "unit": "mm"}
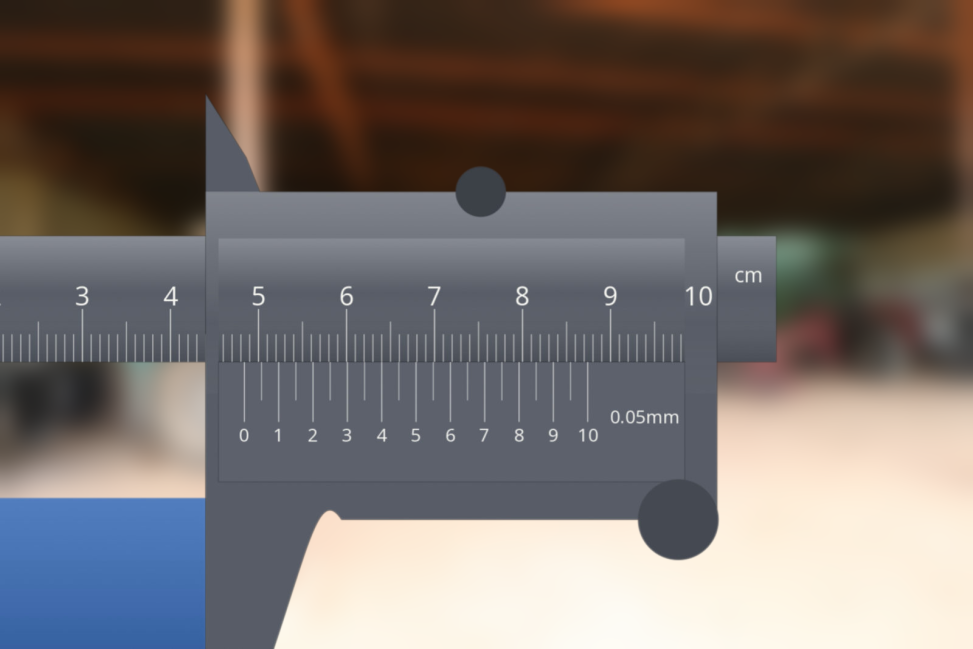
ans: {"value": 48.4, "unit": "mm"}
